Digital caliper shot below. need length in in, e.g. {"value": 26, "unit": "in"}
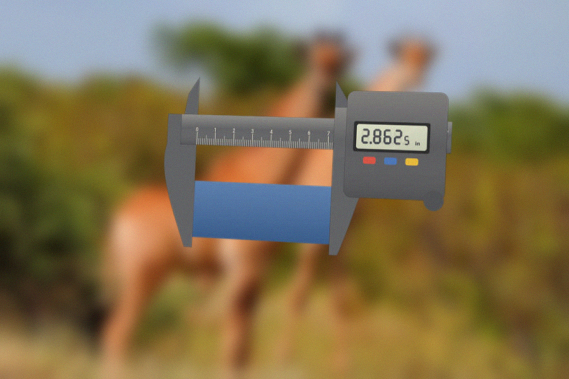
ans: {"value": 2.8625, "unit": "in"}
